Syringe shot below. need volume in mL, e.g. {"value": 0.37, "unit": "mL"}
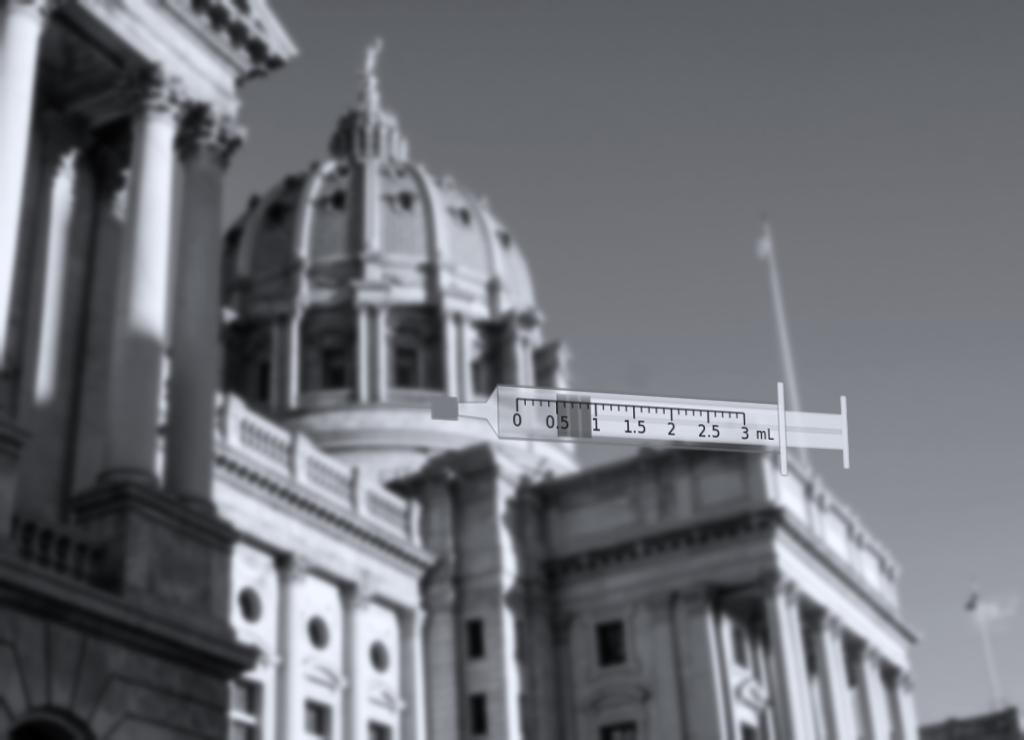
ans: {"value": 0.5, "unit": "mL"}
